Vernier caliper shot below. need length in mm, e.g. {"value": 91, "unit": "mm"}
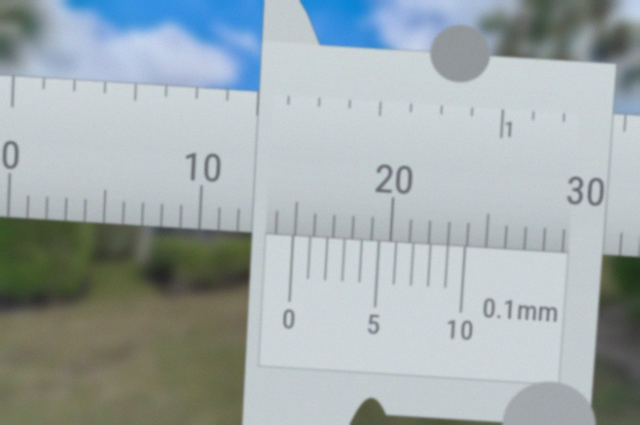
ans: {"value": 14.9, "unit": "mm"}
